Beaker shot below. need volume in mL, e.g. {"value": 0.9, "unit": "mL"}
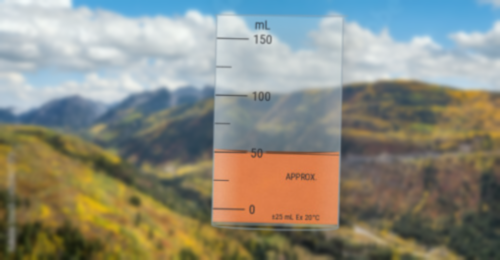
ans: {"value": 50, "unit": "mL"}
